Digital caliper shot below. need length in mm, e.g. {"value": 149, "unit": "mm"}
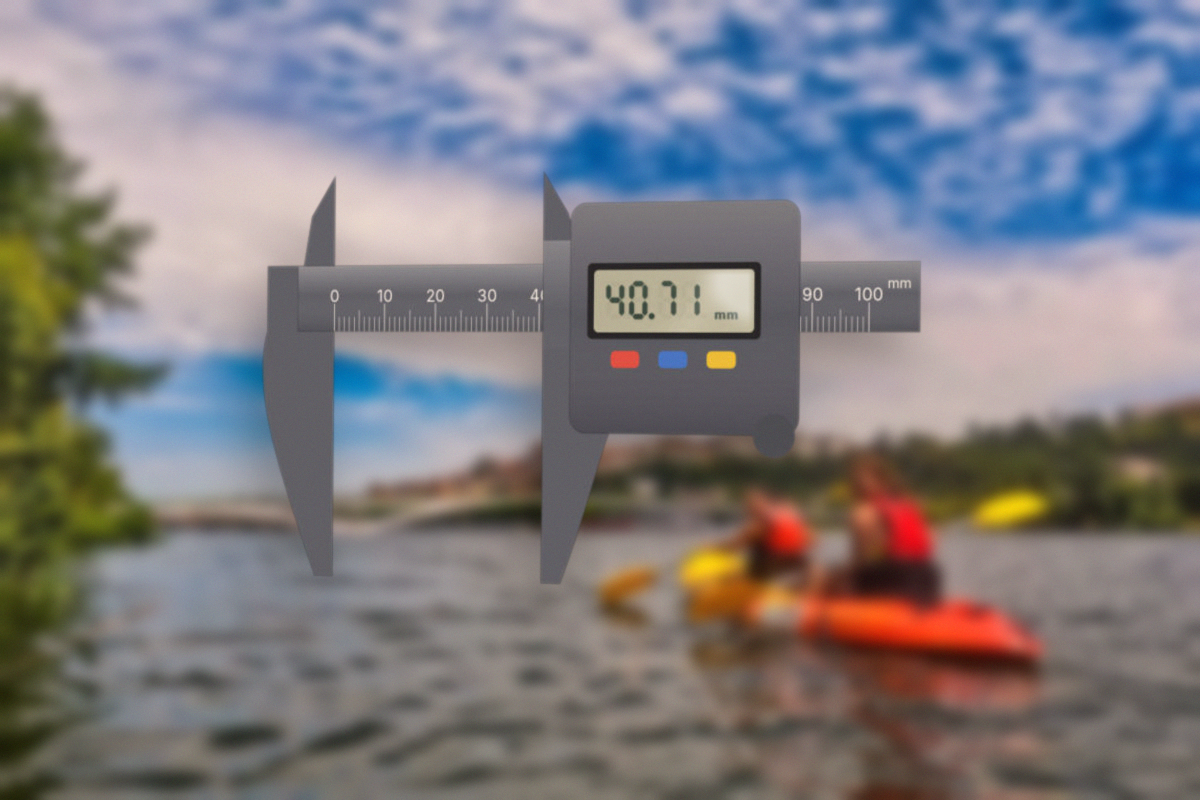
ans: {"value": 40.71, "unit": "mm"}
